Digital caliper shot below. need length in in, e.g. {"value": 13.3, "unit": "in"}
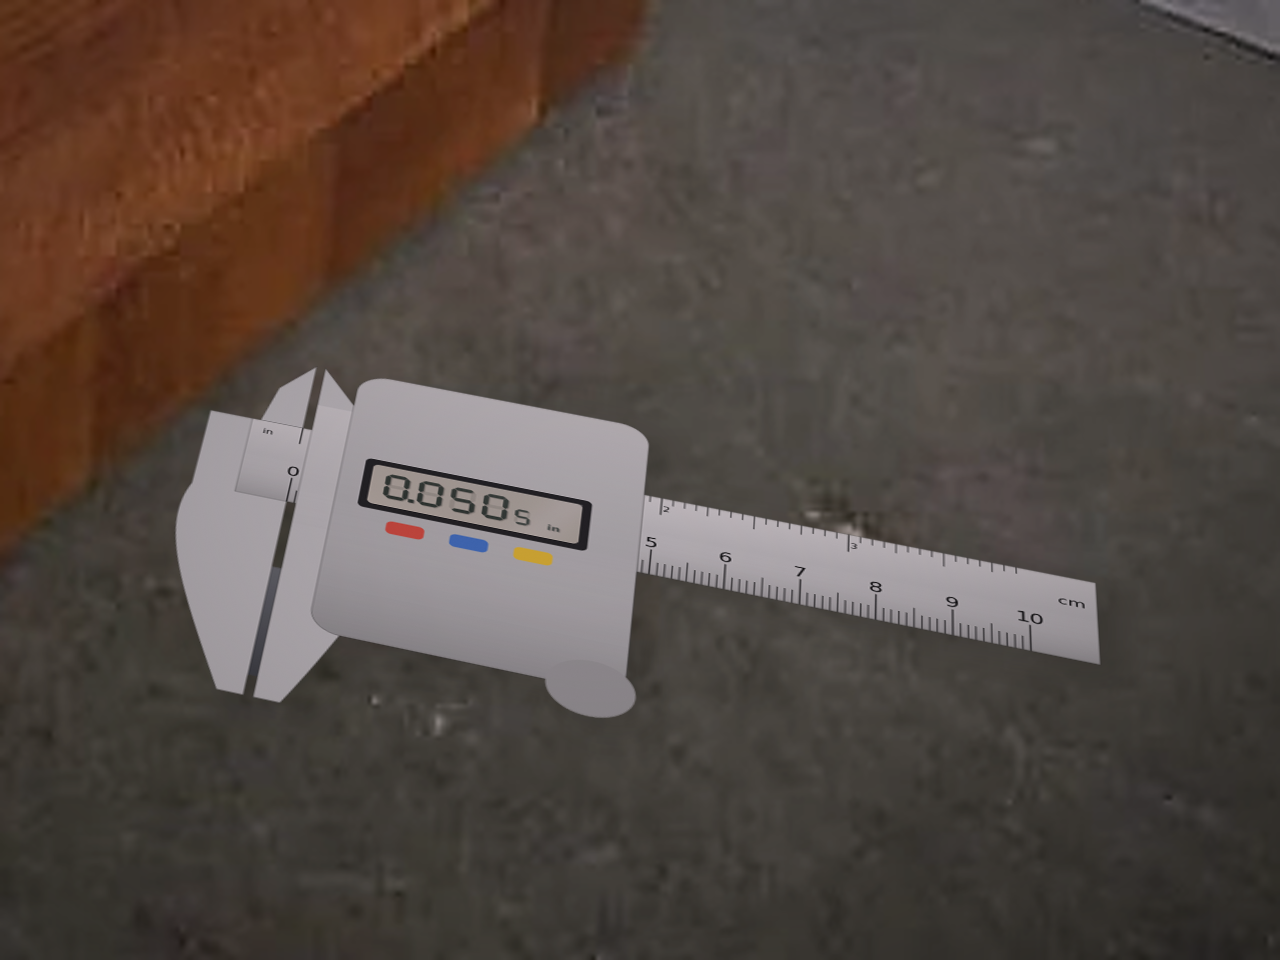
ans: {"value": 0.0505, "unit": "in"}
